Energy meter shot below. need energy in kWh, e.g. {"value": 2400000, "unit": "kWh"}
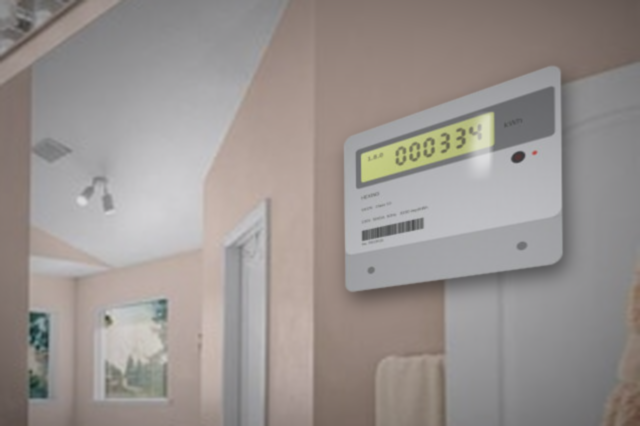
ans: {"value": 334, "unit": "kWh"}
